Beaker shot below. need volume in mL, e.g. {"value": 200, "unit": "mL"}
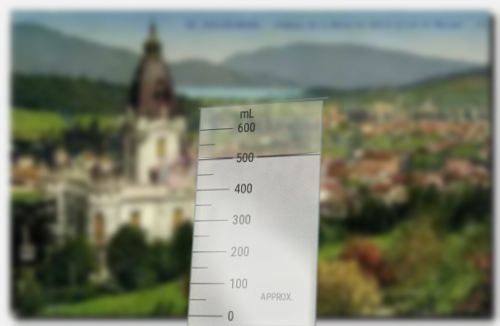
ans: {"value": 500, "unit": "mL"}
